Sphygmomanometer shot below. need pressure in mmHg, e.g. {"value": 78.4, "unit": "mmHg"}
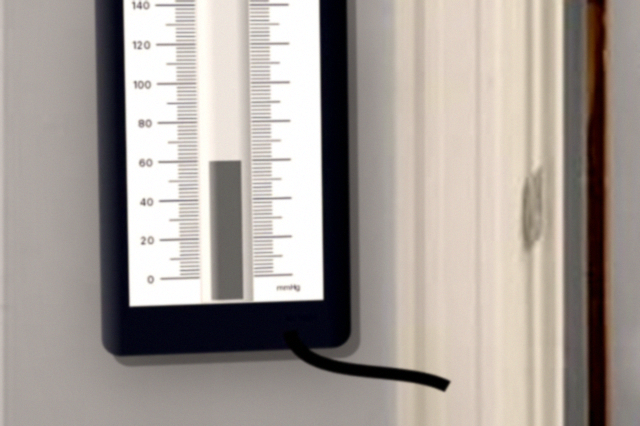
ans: {"value": 60, "unit": "mmHg"}
